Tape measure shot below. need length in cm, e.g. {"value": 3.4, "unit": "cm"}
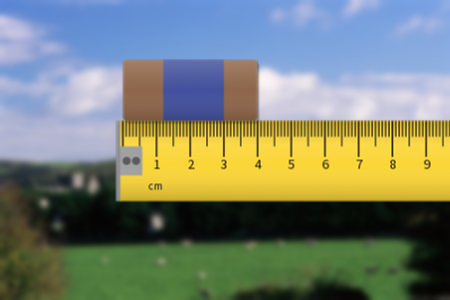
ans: {"value": 4, "unit": "cm"}
